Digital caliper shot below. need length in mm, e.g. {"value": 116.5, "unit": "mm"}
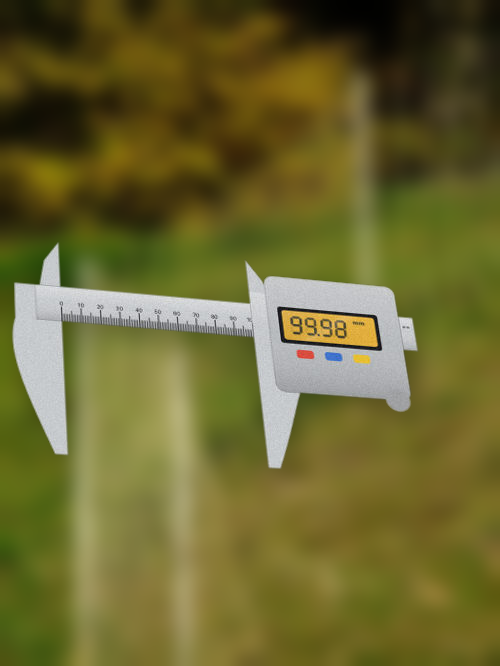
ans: {"value": 99.98, "unit": "mm"}
